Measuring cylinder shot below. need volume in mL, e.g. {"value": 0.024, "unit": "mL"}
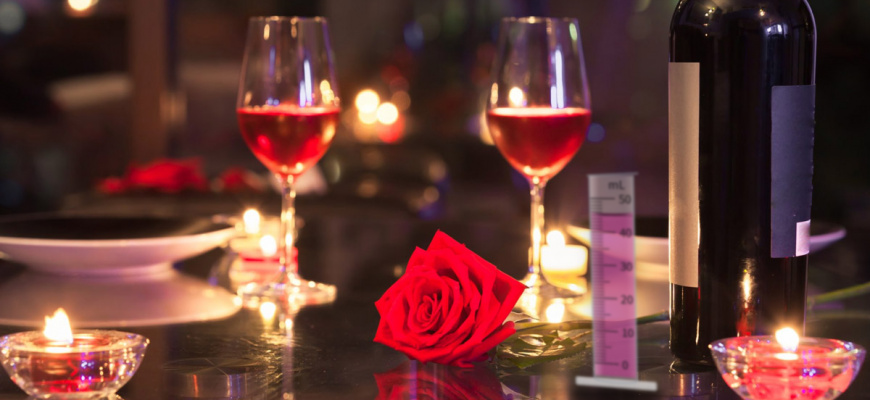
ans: {"value": 45, "unit": "mL"}
